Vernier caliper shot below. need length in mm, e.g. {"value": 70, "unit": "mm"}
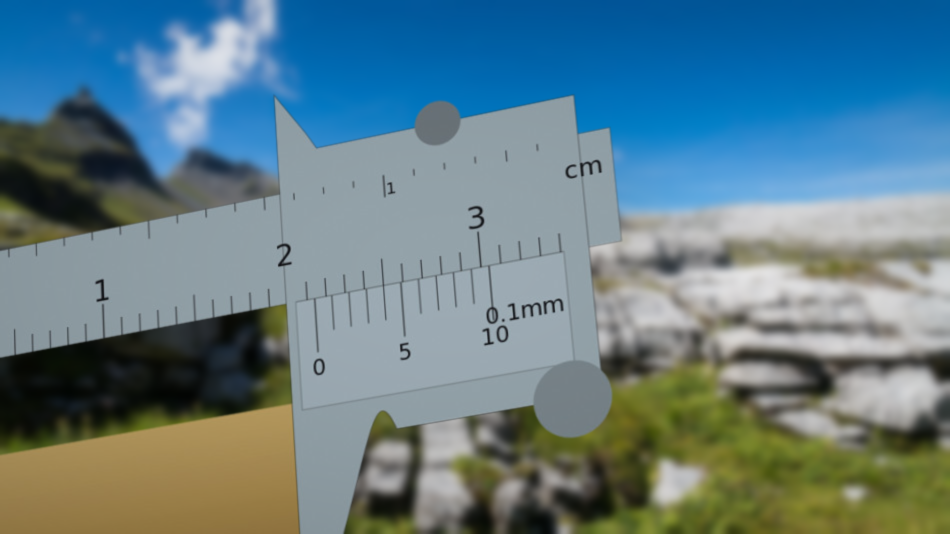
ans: {"value": 21.4, "unit": "mm"}
